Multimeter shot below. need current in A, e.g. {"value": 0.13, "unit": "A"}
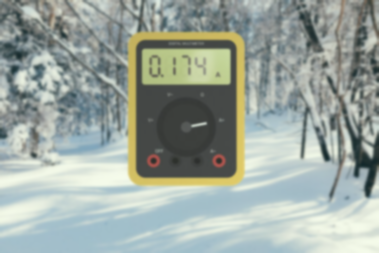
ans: {"value": 0.174, "unit": "A"}
